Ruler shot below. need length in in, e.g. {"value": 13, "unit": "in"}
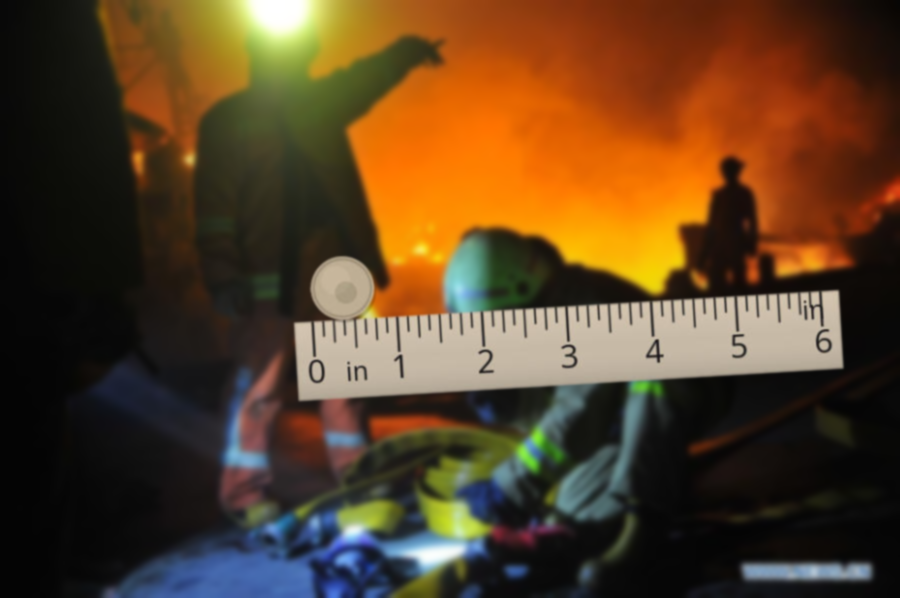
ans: {"value": 0.75, "unit": "in"}
